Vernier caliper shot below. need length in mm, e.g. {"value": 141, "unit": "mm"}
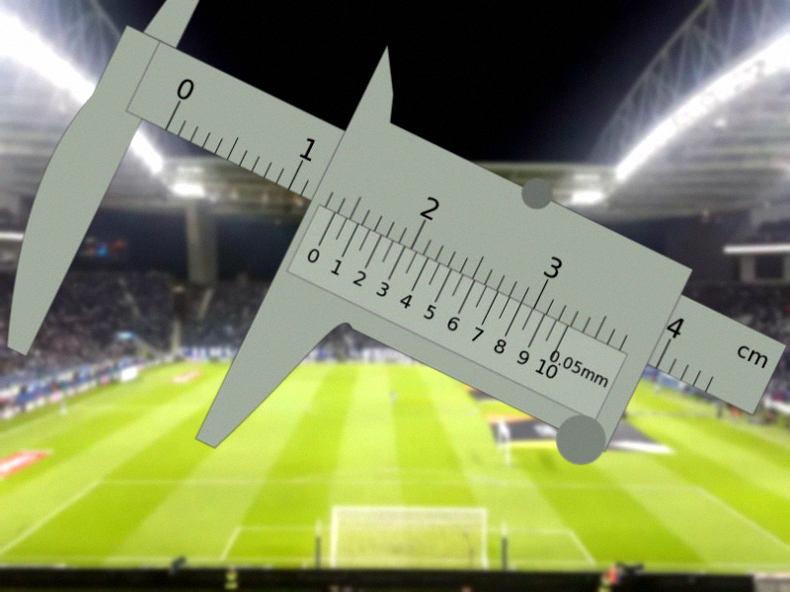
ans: {"value": 13.8, "unit": "mm"}
